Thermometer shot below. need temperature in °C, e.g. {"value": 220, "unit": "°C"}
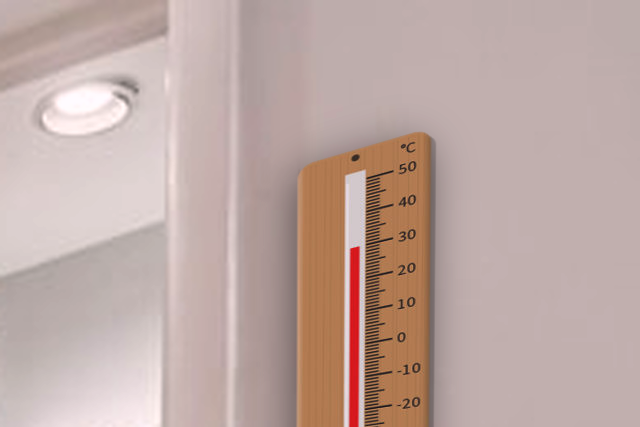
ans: {"value": 30, "unit": "°C"}
